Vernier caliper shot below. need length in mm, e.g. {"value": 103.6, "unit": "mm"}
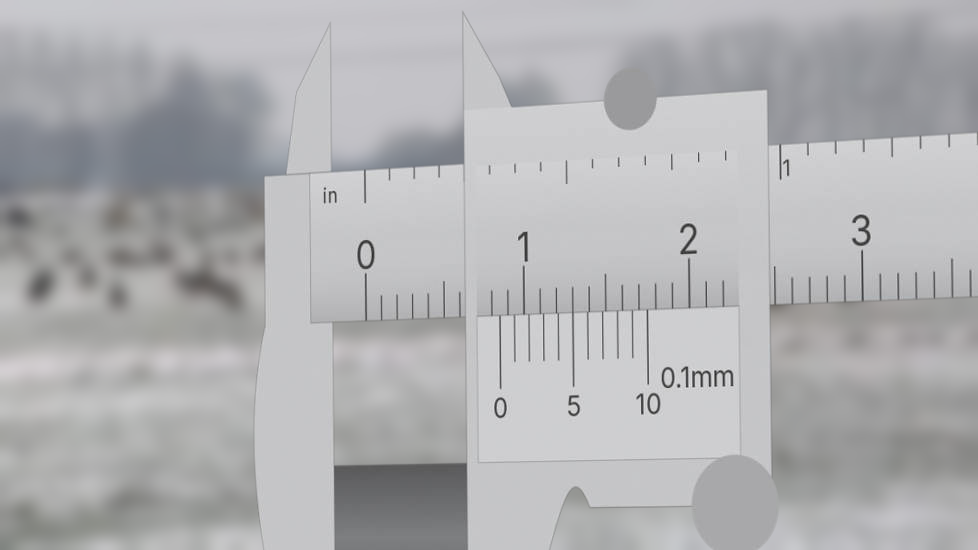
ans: {"value": 8.5, "unit": "mm"}
